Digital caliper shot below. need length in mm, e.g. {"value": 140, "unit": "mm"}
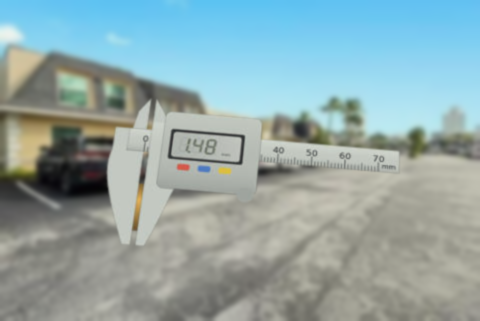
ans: {"value": 1.48, "unit": "mm"}
